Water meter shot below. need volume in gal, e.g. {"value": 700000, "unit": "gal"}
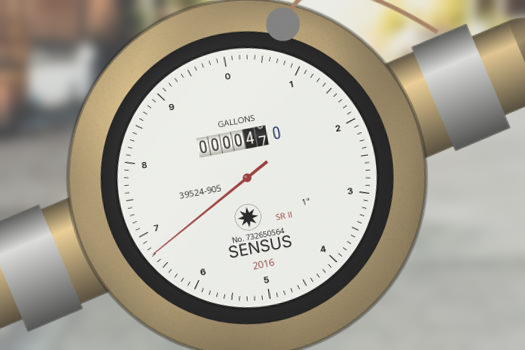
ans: {"value": 466.7, "unit": "gal"}
